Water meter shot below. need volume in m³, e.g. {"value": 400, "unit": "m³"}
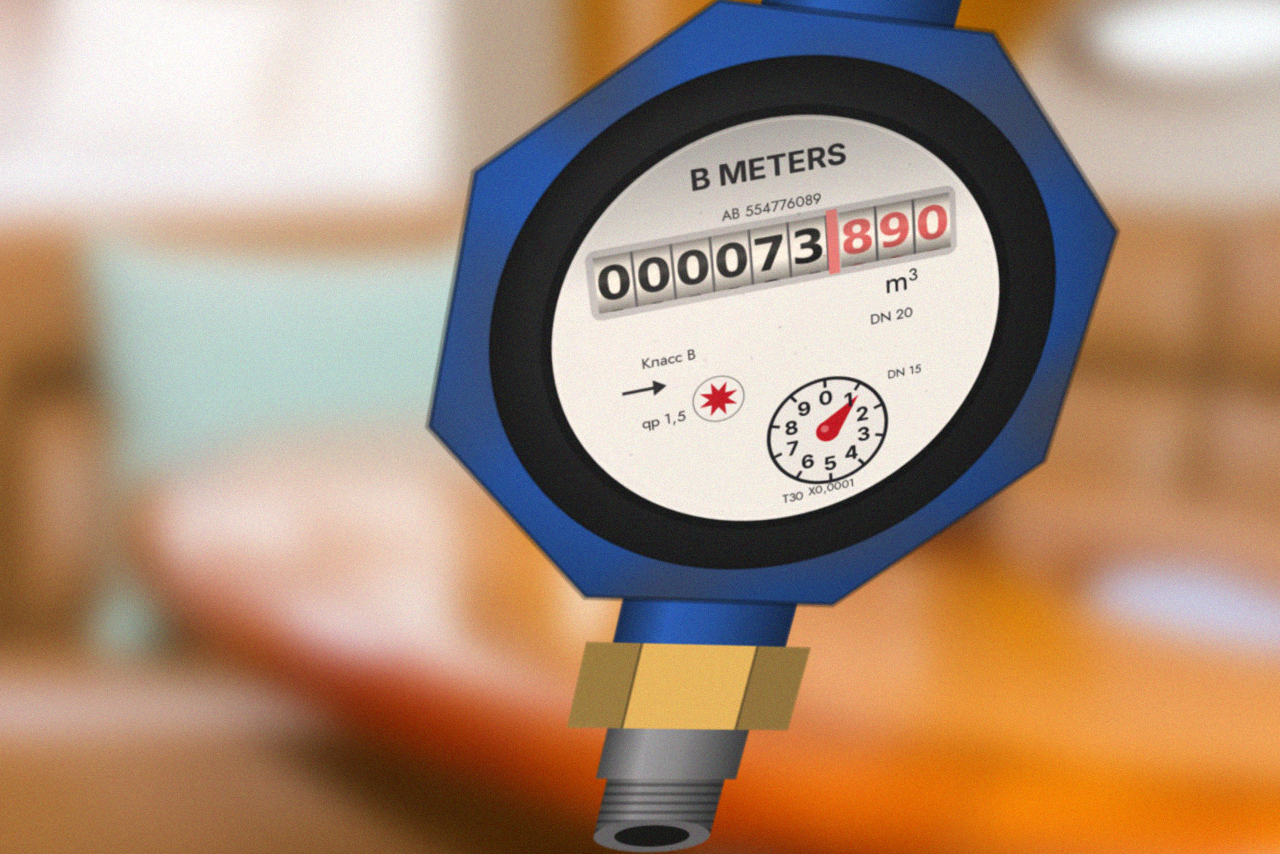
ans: {"value": 73.8901, "unit": "m³"}
